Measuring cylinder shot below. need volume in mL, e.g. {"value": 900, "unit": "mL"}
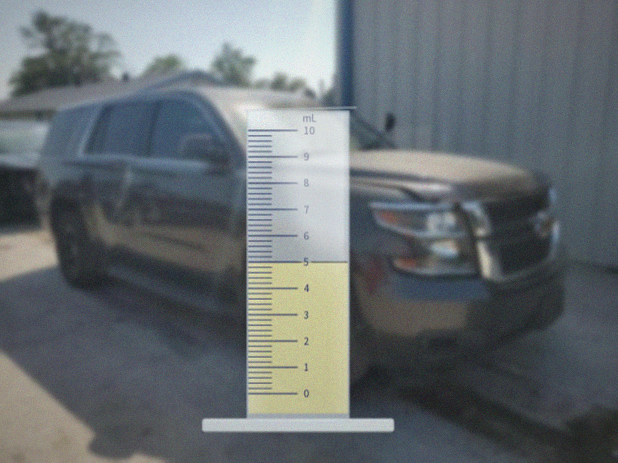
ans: {"value": 5, "unit": "mL"}
